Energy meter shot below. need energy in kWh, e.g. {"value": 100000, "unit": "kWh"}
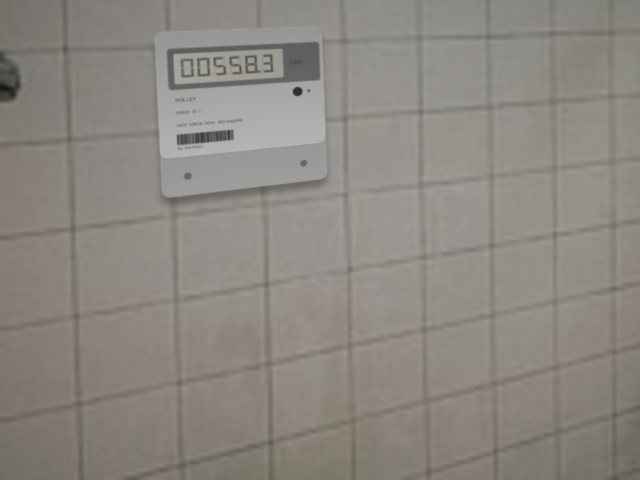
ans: {"value": 558.3, "unit": "kWh"}
